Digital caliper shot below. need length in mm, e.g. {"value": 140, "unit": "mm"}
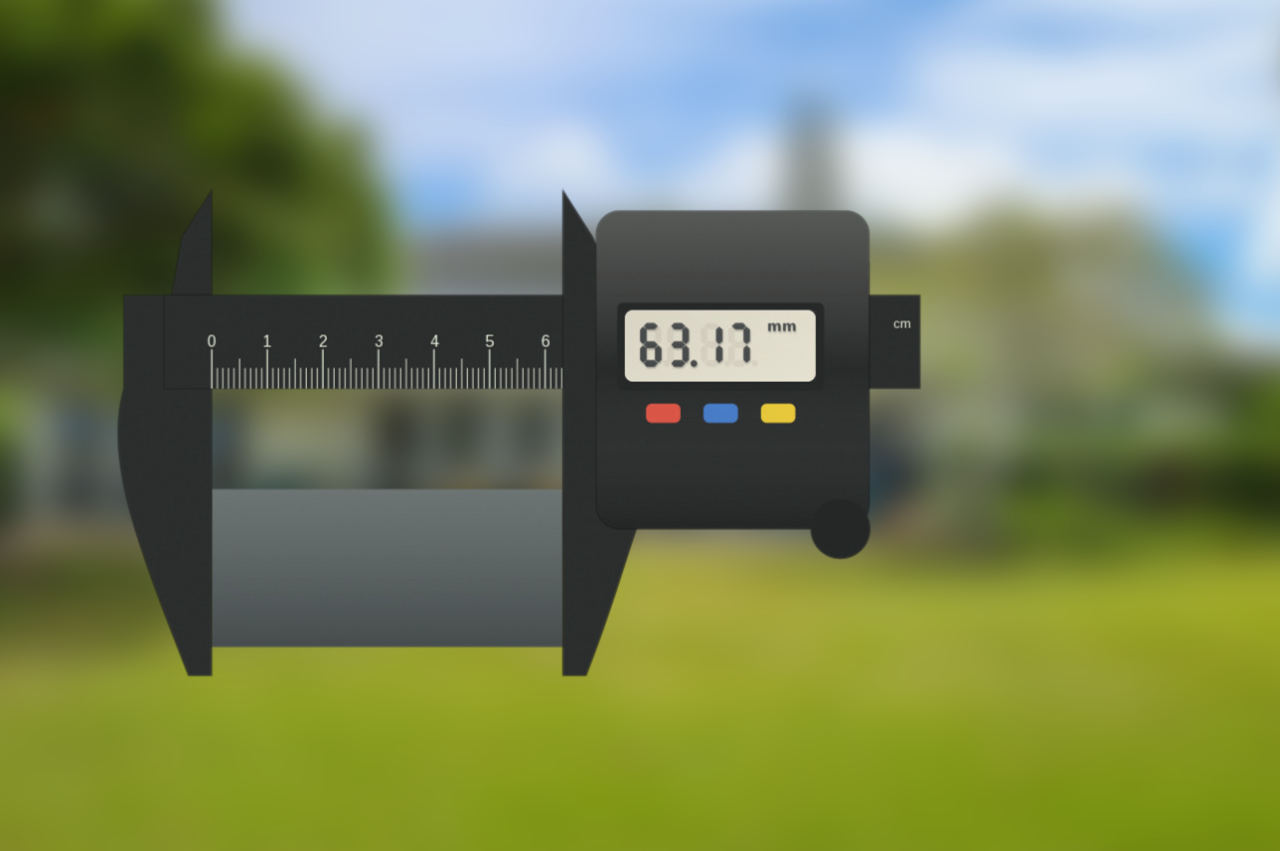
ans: {"value": 63.17, "unit": "mm"}
